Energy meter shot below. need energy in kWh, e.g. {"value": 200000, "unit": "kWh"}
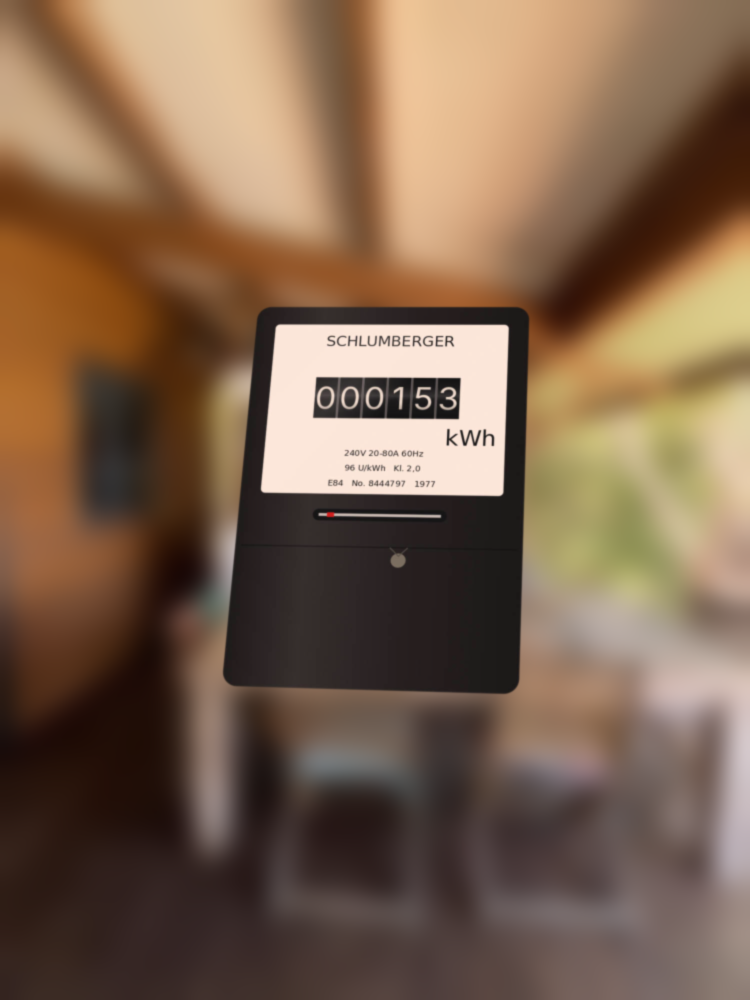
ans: {"value": 153, "unit": "kWh"}
